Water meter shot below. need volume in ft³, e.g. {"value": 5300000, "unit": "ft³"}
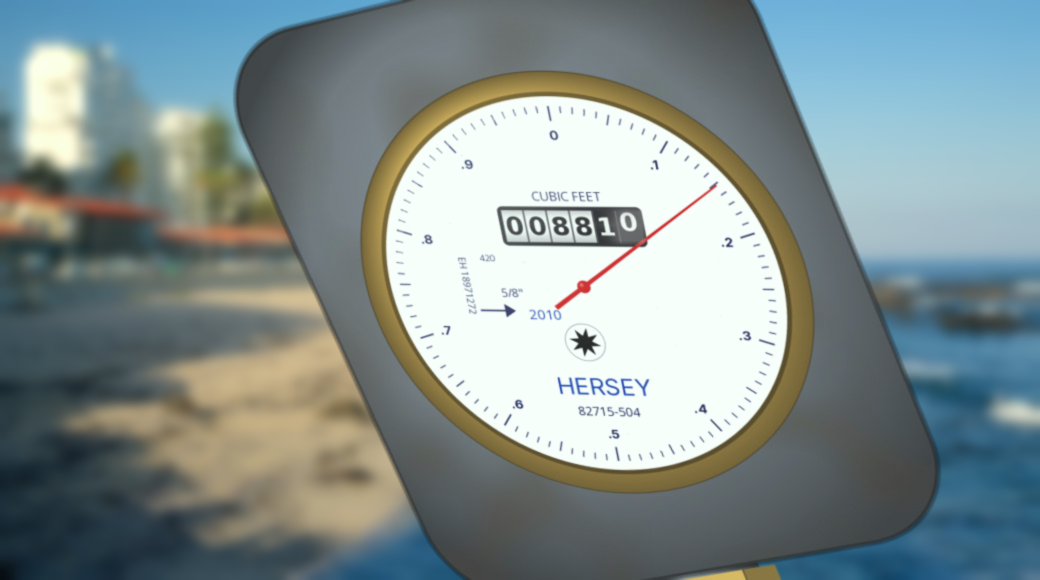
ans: {"value": 8810.15, "unit": "ft³"}
